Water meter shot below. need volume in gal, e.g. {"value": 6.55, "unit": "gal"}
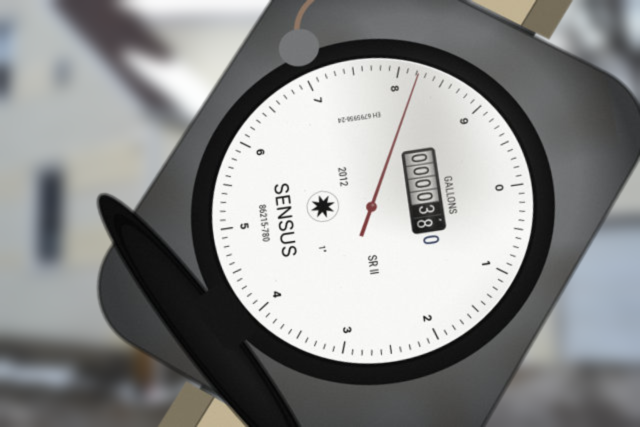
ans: {"value": 378.2, "unit": "gal"}
